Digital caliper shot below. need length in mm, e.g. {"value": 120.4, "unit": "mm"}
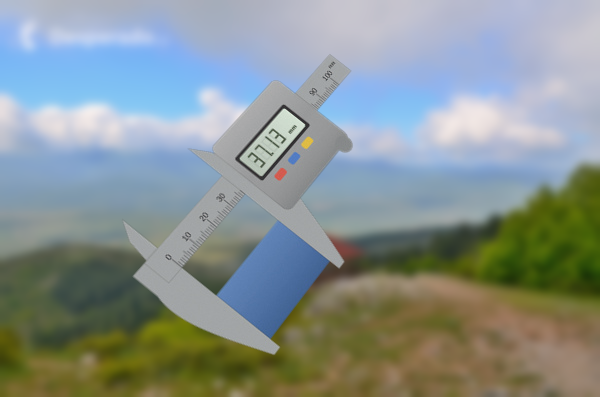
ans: {"value": 37.13, "unit": "mm"}
